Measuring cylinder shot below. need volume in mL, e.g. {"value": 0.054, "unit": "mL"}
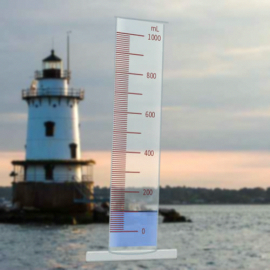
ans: {"value": 100, "unit": "mL"}
